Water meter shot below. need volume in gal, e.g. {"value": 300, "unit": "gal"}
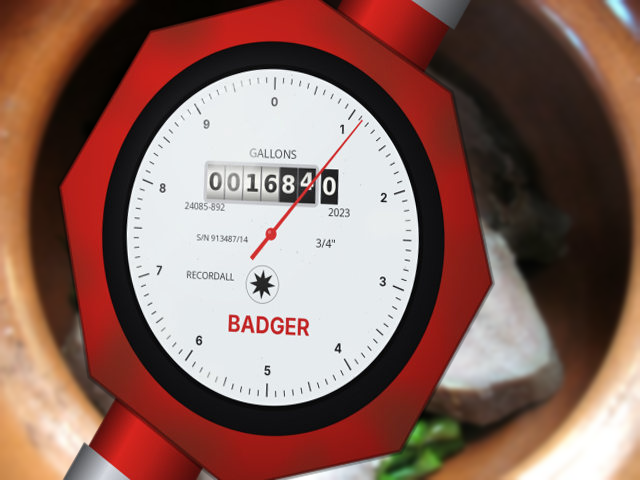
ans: {"value": 16841.1, "unit": "gal"}
